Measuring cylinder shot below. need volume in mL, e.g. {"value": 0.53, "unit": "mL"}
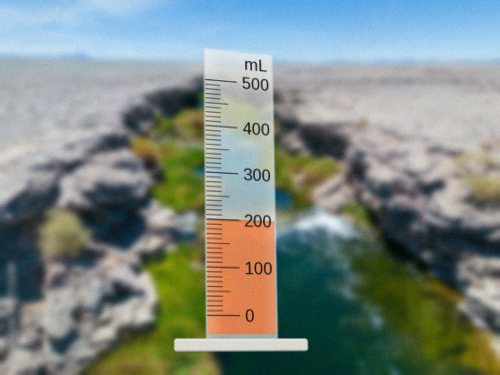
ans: {"value": 200, "unit": "mL"}
